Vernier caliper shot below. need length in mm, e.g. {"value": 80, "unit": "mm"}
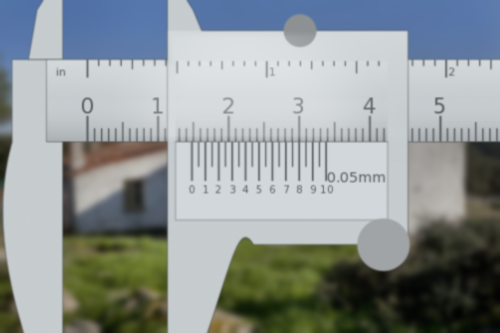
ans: {"value": 14.8, "unit": "mm"}
